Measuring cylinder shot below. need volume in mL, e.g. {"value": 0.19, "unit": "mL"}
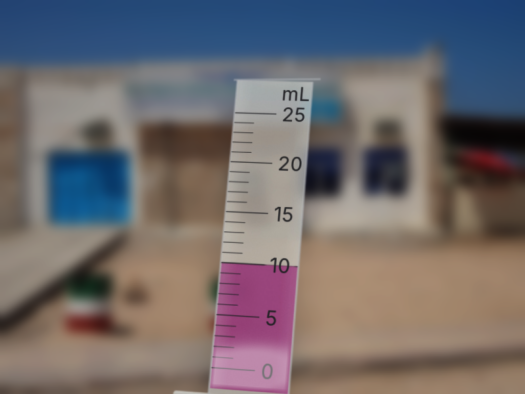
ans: {"value": 10, "unit": "mL"}
